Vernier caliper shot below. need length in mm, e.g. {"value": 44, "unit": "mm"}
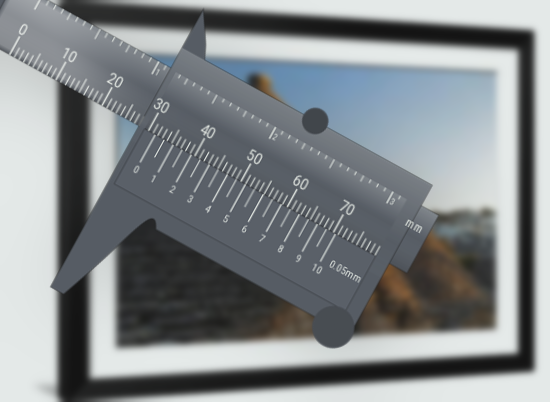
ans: {"value": 31.5, "unit": "mm"}
